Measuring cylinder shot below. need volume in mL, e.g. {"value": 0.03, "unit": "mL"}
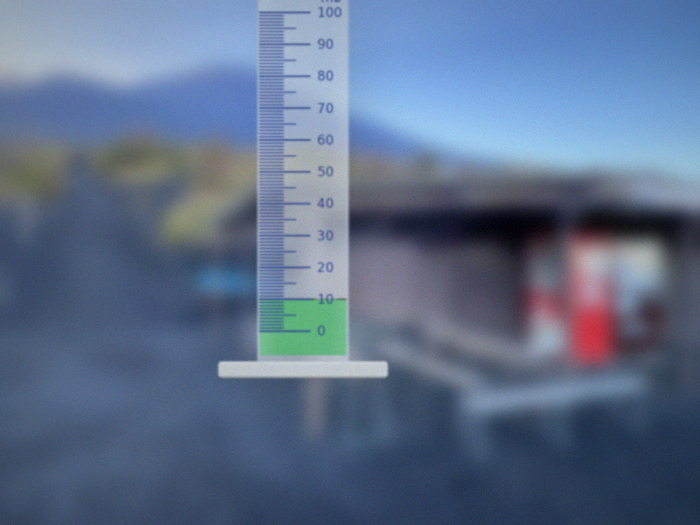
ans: {"value": 10, "unit": "mL"}
